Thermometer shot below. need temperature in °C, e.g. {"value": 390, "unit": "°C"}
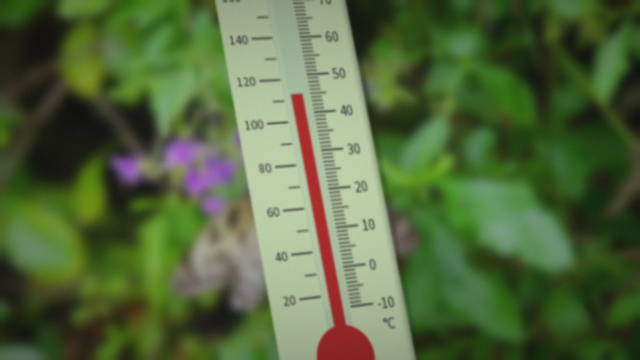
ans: {"value": 45, "unit": "°C"}
